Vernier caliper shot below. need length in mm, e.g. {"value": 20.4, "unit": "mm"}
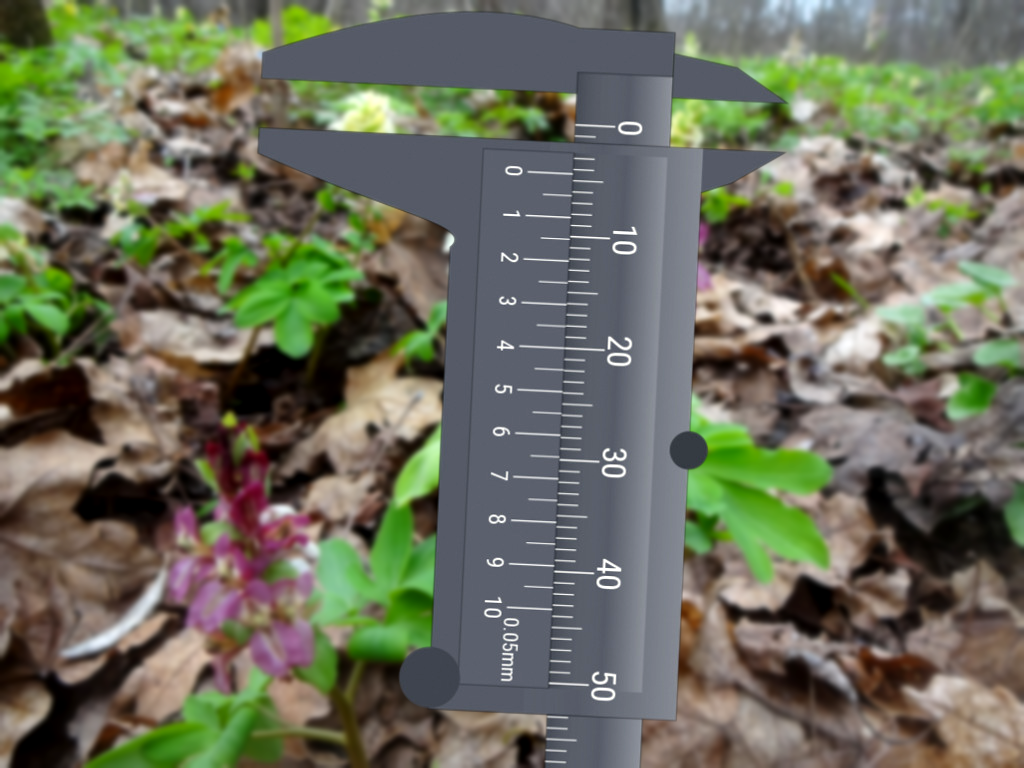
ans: {"value": 4.4, "unit": "mm"}
